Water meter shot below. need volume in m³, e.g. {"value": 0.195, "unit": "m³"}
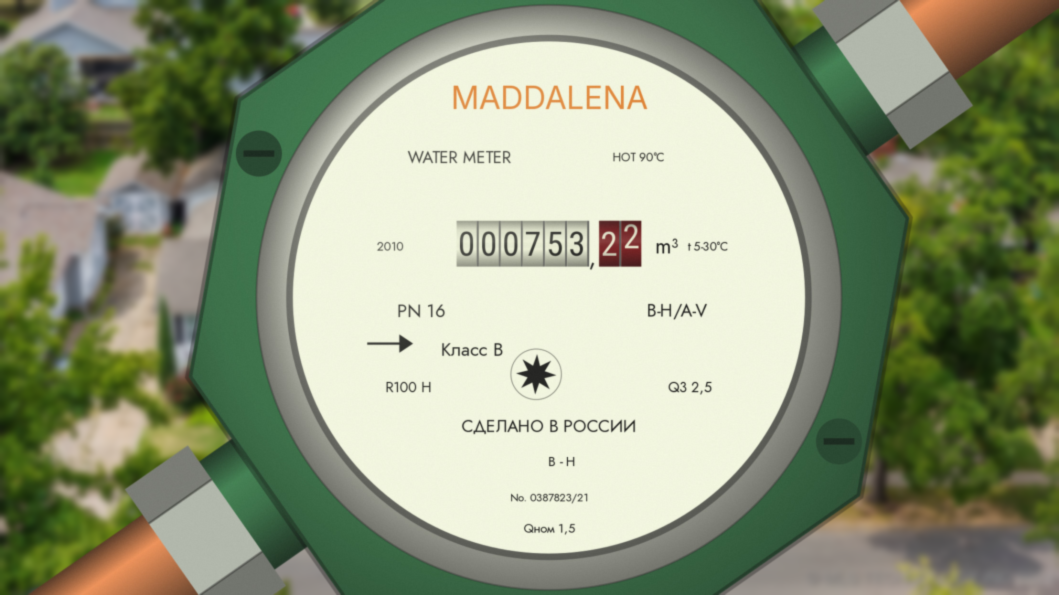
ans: {"value": 753.22, "unit": "m³"}
